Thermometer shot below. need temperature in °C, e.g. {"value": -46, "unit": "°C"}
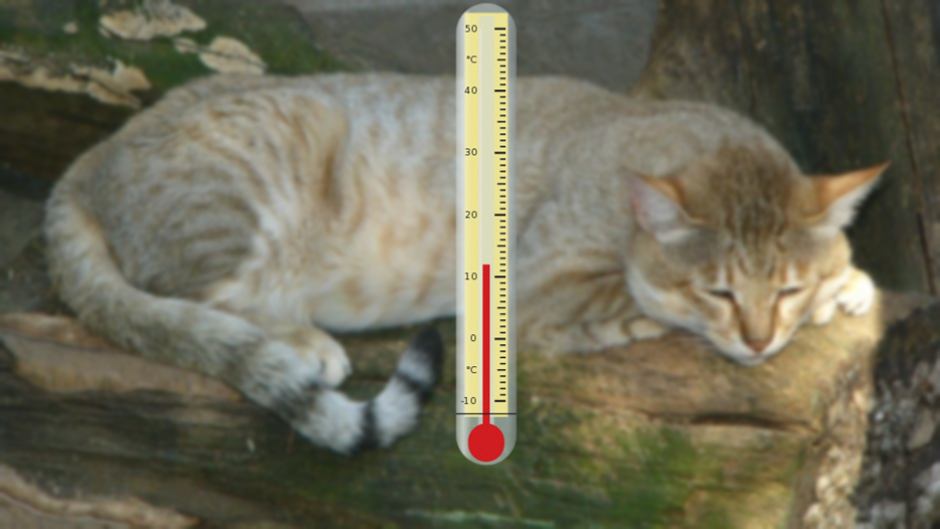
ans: {"value": 12, "unit": "°C"}
